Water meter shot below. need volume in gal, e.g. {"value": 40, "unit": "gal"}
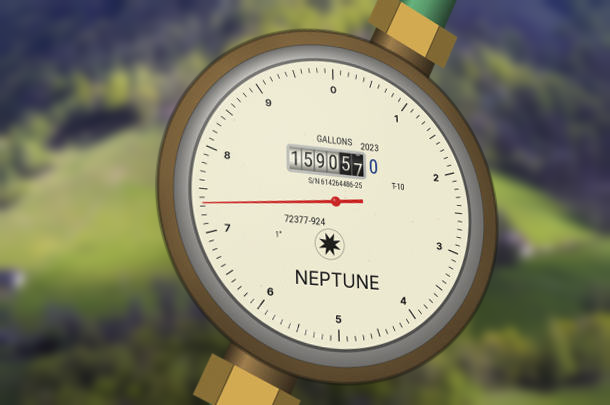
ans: {"value": 1590567.3, "unit": "gal"}
